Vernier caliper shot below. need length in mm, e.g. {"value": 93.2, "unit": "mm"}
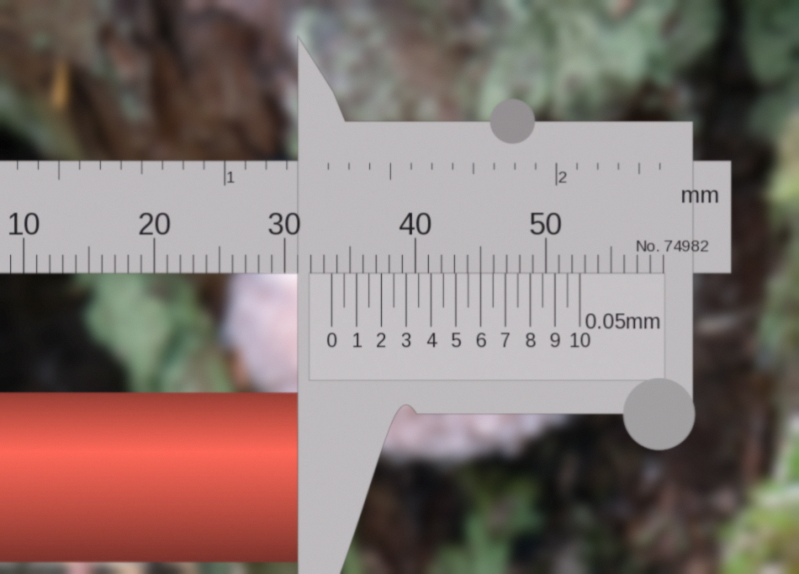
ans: {"value": 33.6, "unit": "mm"}
